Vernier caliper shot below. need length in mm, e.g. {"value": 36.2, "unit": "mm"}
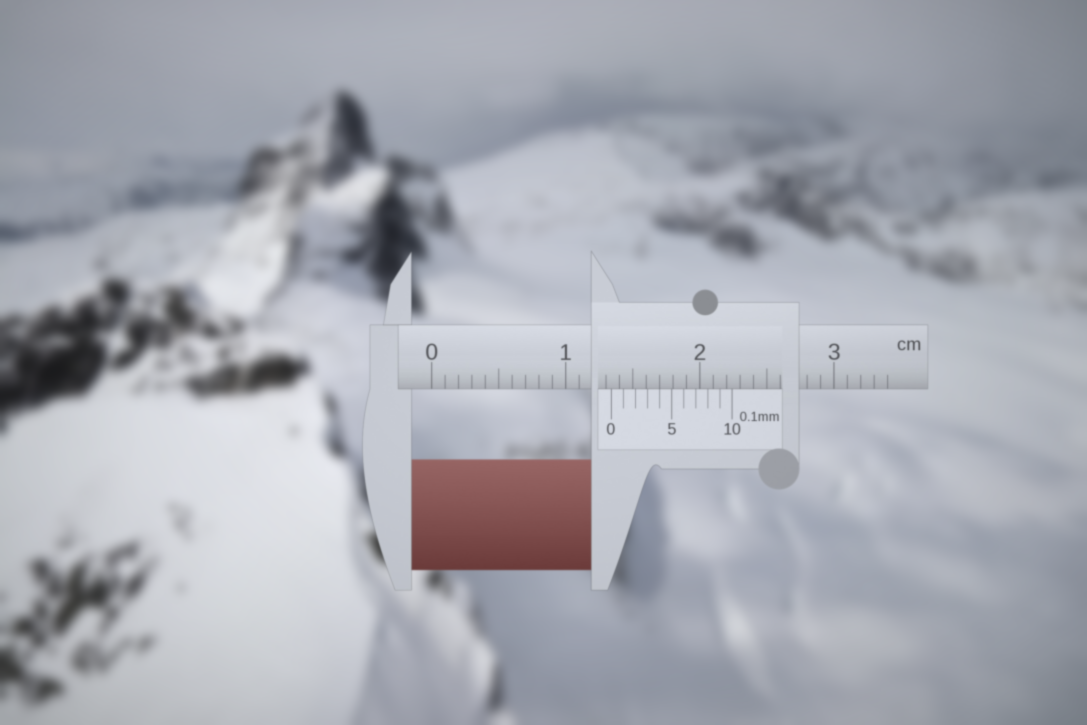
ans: {"value": 13.4, "unit": "mm"}
